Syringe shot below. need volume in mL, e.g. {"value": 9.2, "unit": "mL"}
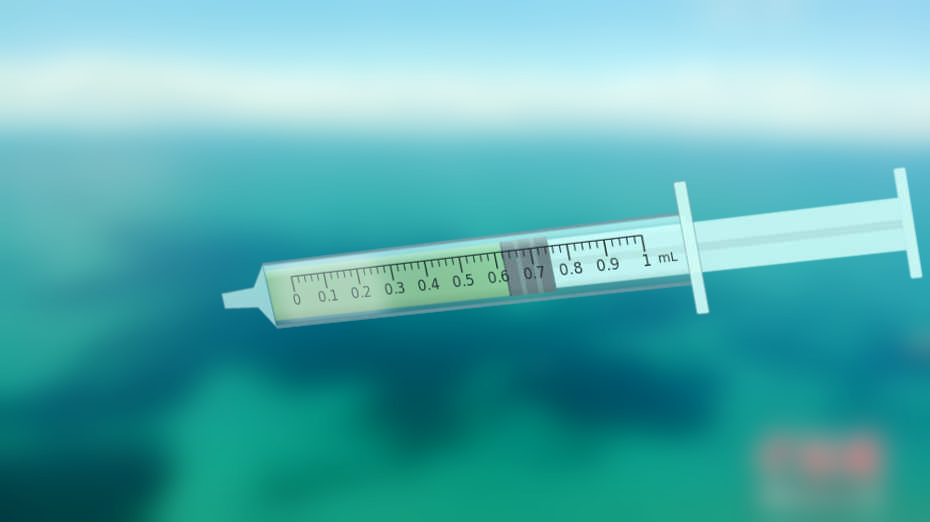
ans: {"value": 0.62, "unit": "mL"}
